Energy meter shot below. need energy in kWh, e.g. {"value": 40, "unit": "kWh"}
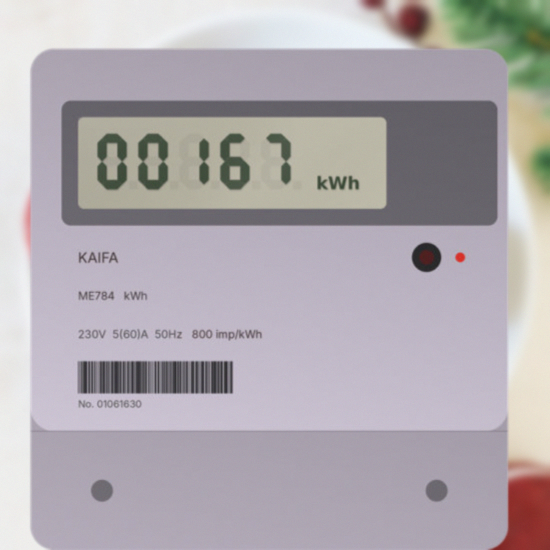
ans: {"value": 167, "unit": "kWh"}
